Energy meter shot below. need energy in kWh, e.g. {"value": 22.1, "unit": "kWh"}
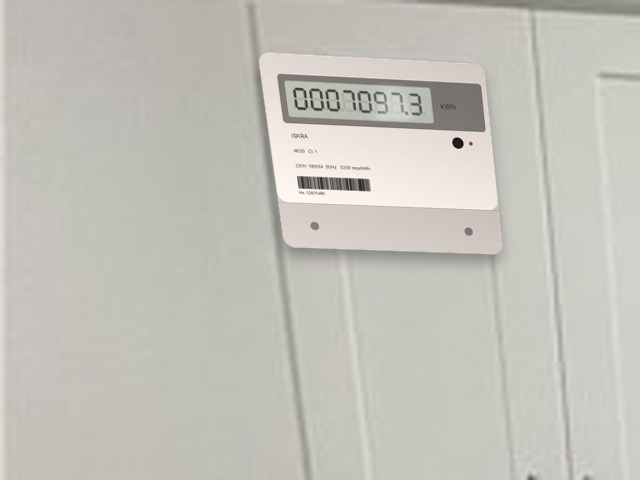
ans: {"value": 7097.3, "unit": "kWh"}
